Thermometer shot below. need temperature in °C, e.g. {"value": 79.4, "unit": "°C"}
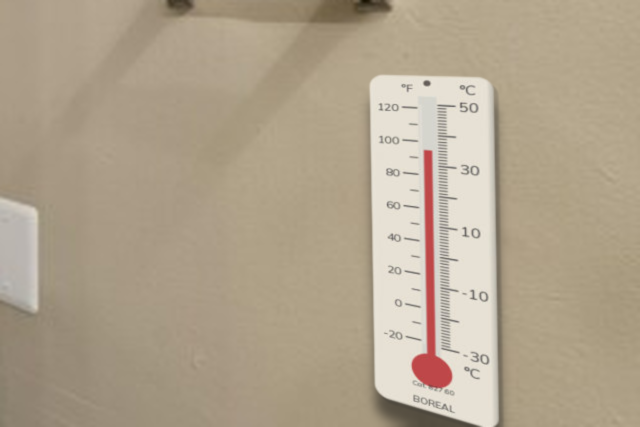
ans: {"value": 35, "unit": "°C"}
